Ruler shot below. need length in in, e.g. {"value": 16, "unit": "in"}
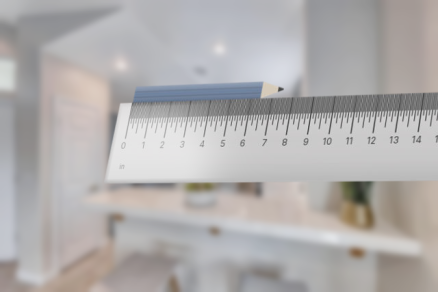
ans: {"value": 7.5, "unit": "in"}
